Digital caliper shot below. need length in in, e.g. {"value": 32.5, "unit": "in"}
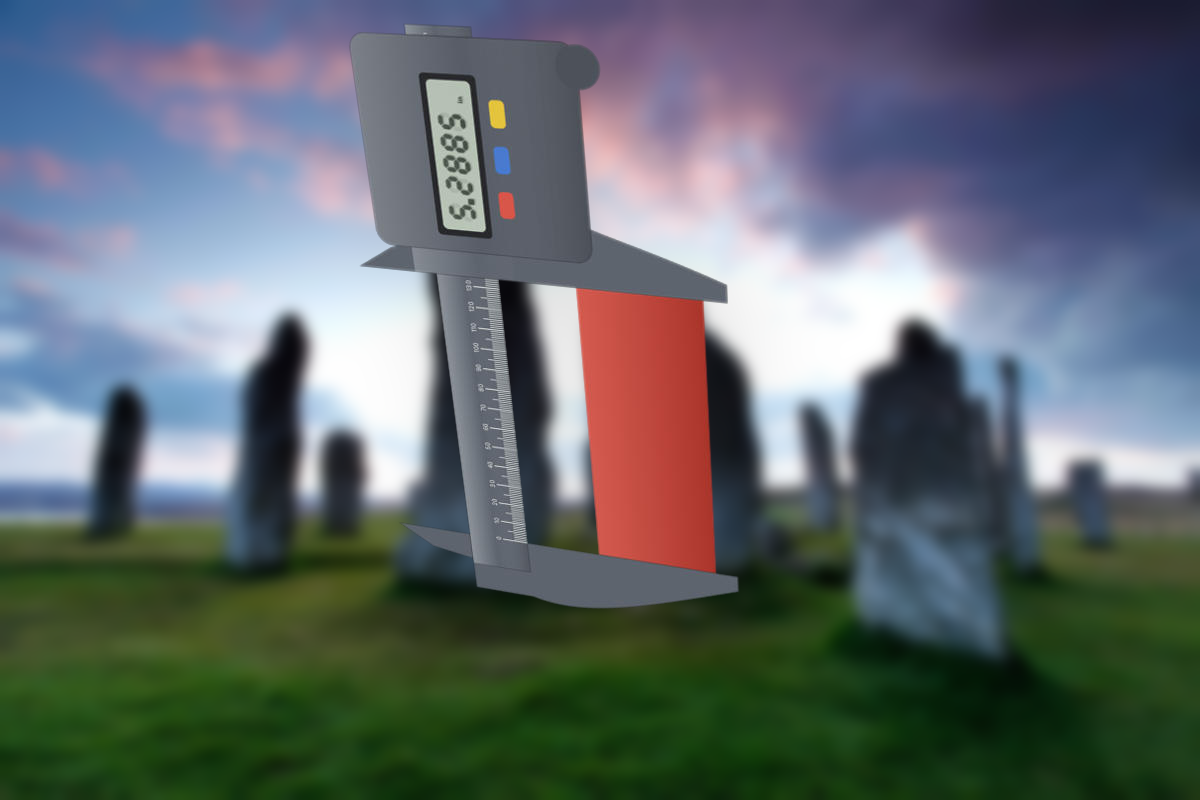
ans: {"value": 5.2885, "unit": "in"}
